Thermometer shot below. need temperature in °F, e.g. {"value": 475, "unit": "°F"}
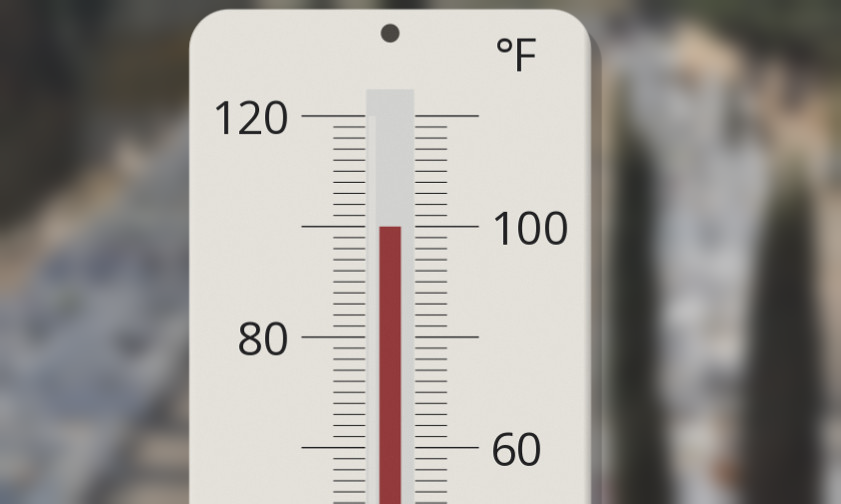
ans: {"value": 100, "unit": "°F"}
